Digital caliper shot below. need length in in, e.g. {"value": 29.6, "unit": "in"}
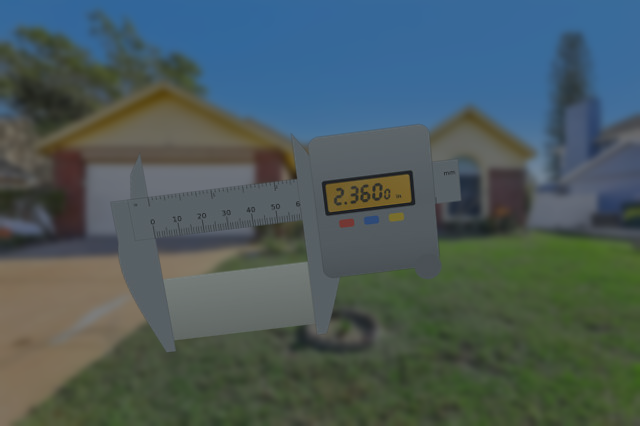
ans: {"value": 2.3600, "unit": "in"}
